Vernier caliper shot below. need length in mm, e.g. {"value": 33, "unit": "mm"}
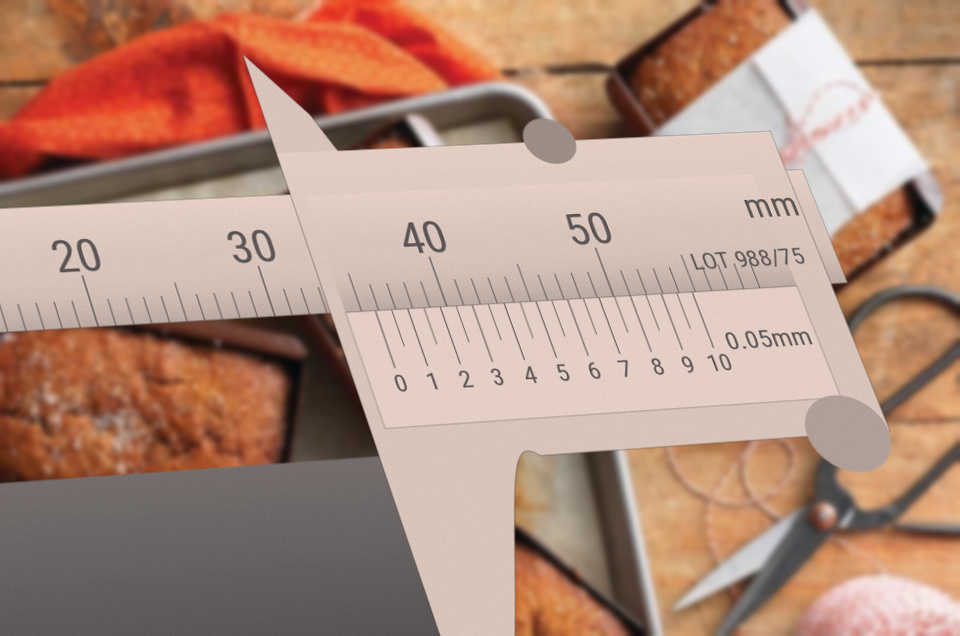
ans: {"value": 35.8, "unit": "mm"}
